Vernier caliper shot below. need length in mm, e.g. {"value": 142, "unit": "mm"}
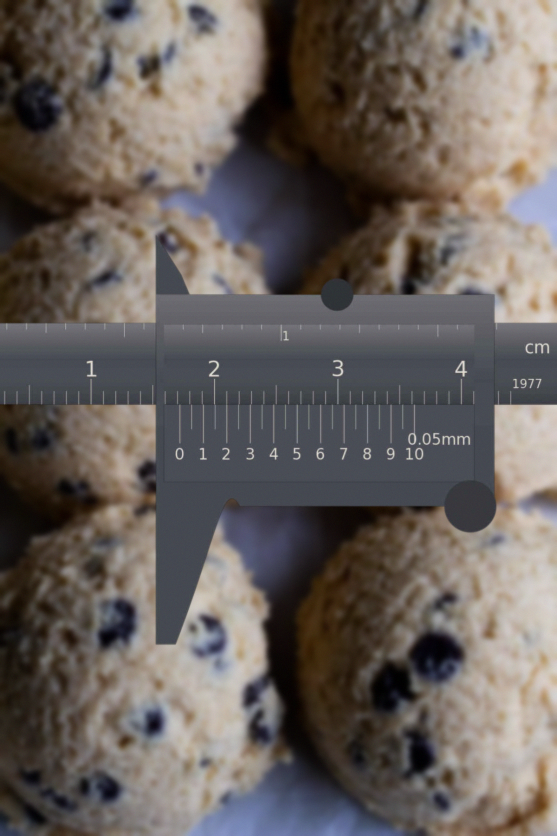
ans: {"value": 17.2, "unit": "mm"}
